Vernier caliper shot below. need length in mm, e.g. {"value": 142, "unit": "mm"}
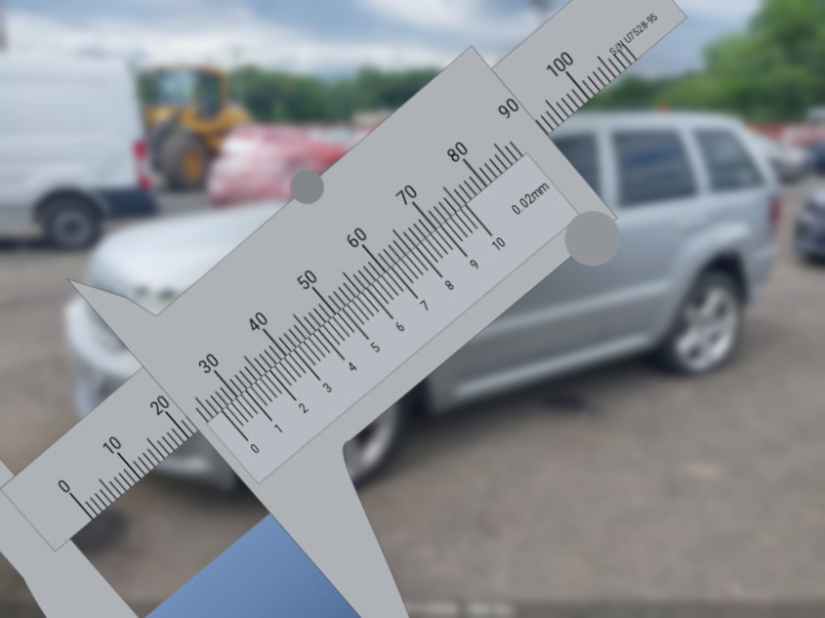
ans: {"value": 26.8, "unit": "mm"}
